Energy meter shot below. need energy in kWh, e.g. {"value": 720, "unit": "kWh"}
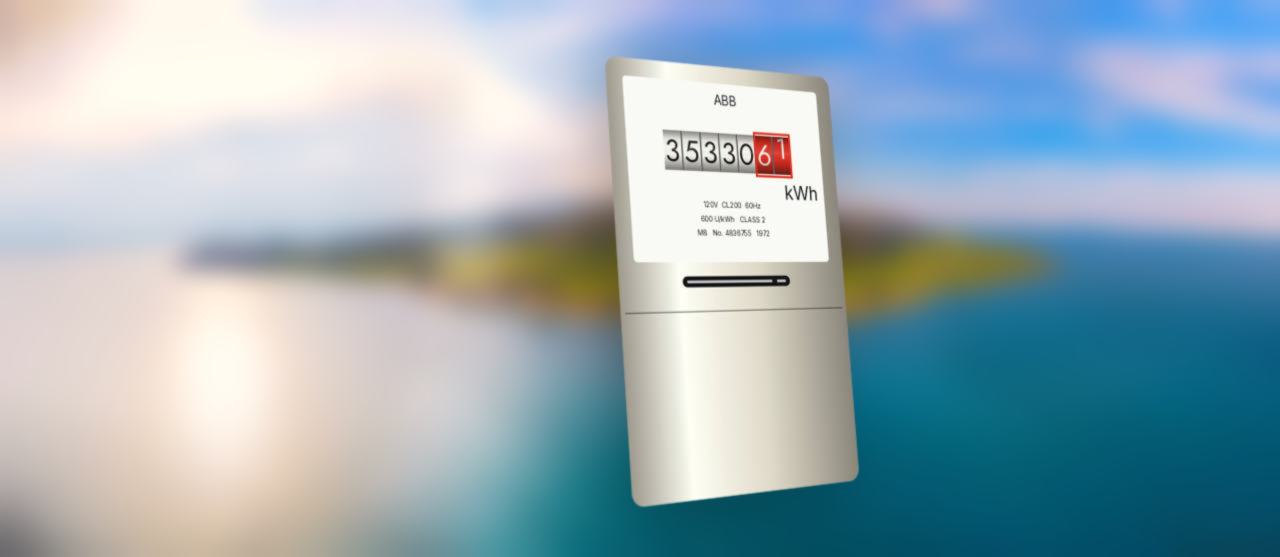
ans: {"value": 35330.61, "unit": "kWh"}
